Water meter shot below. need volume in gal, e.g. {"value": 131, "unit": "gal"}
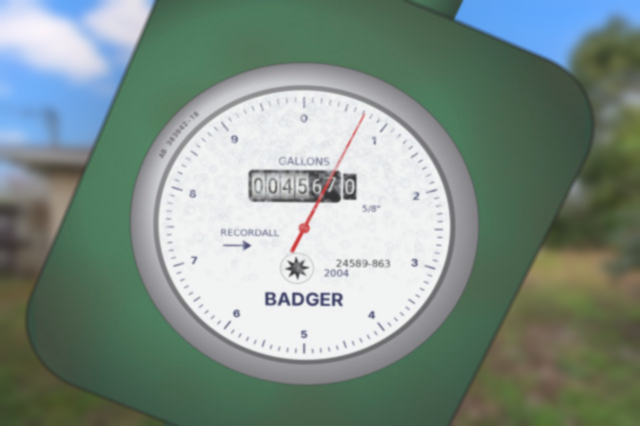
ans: {"value": 45670.7, "unit": "gal"}
